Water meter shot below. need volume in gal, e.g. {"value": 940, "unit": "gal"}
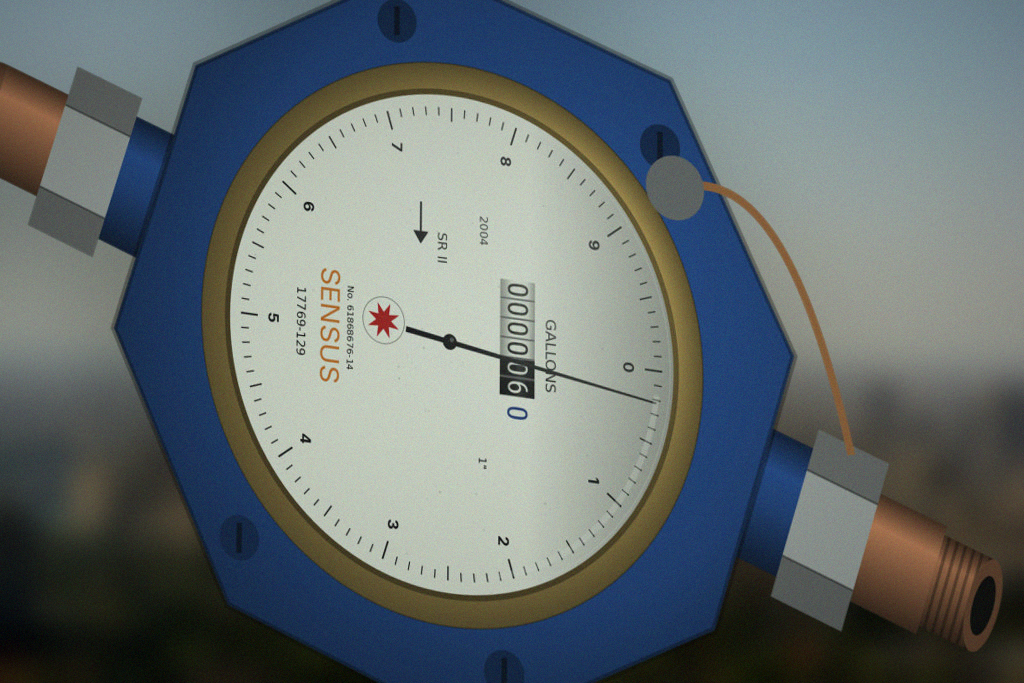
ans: {"value": 60.2, "unit": "gal"}
